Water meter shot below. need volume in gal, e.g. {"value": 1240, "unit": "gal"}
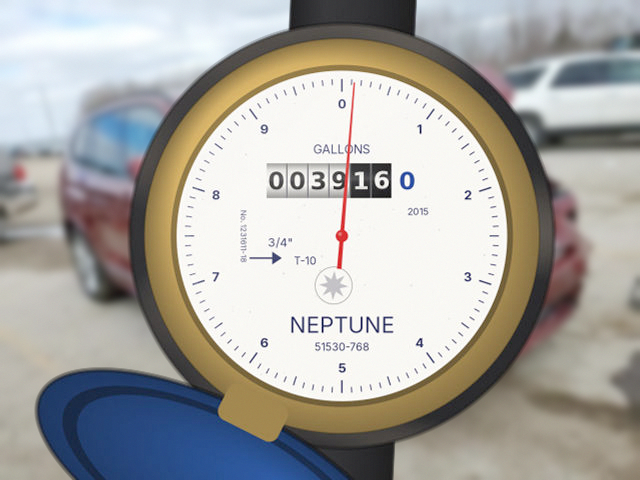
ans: {"value": 39160.1, "unit": "gal"}
